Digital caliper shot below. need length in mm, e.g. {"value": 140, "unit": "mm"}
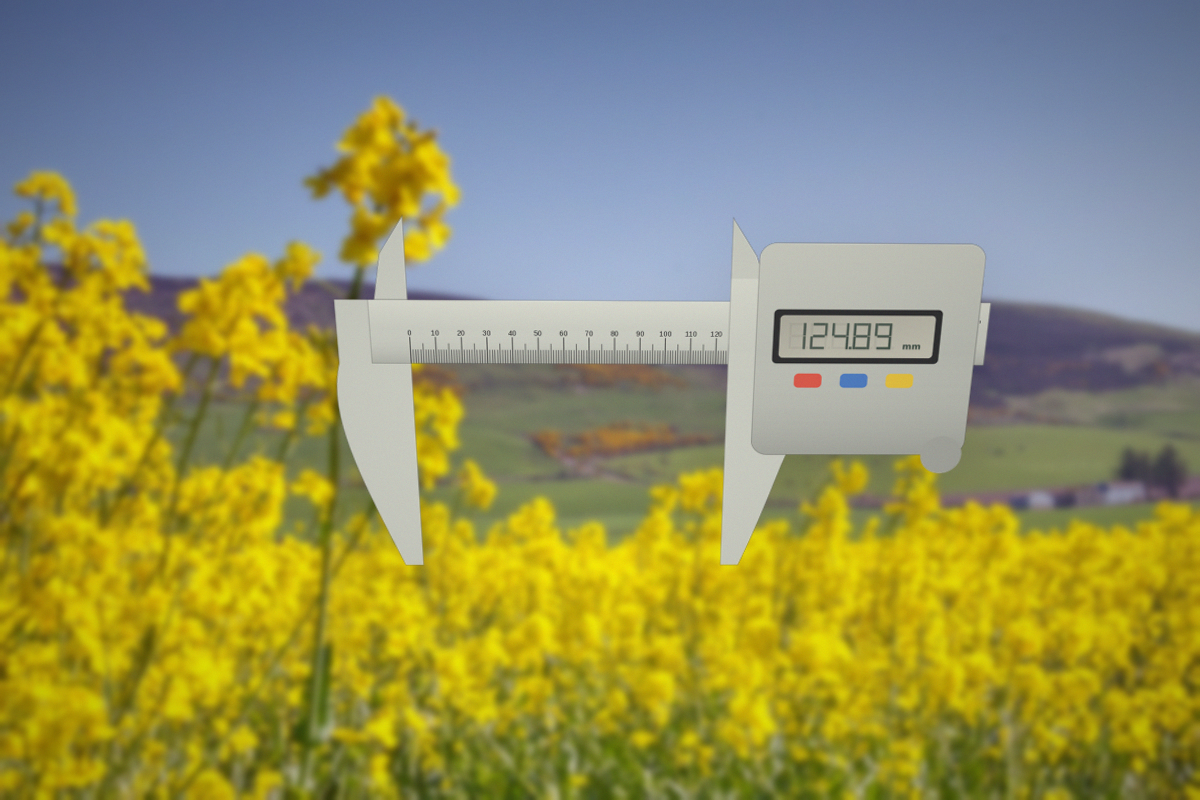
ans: {"value": 124.89, "unit": "mm"}
